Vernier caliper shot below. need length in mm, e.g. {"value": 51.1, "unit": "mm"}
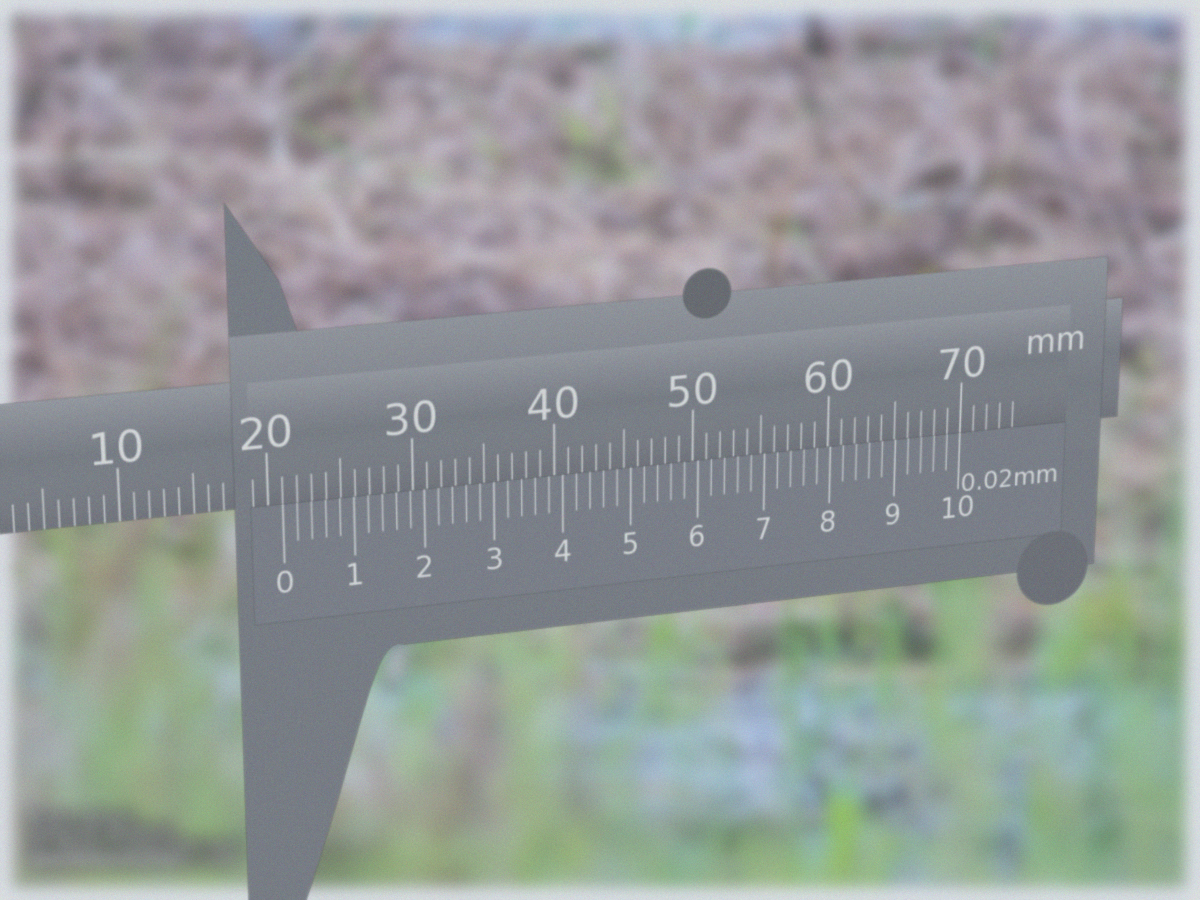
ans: {"value": 21.0, "unit": "mm"}
